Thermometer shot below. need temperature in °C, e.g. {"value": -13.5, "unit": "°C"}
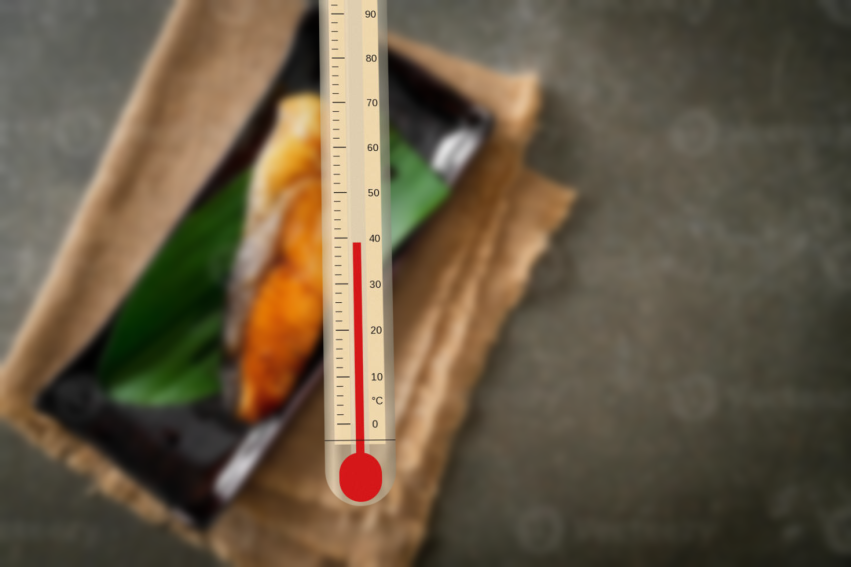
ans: {"value": 39, "unit": "°C"}
